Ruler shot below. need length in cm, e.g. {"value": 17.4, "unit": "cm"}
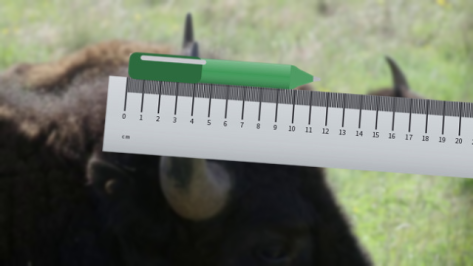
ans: {"value": 11.5, "unit": "cm"}
